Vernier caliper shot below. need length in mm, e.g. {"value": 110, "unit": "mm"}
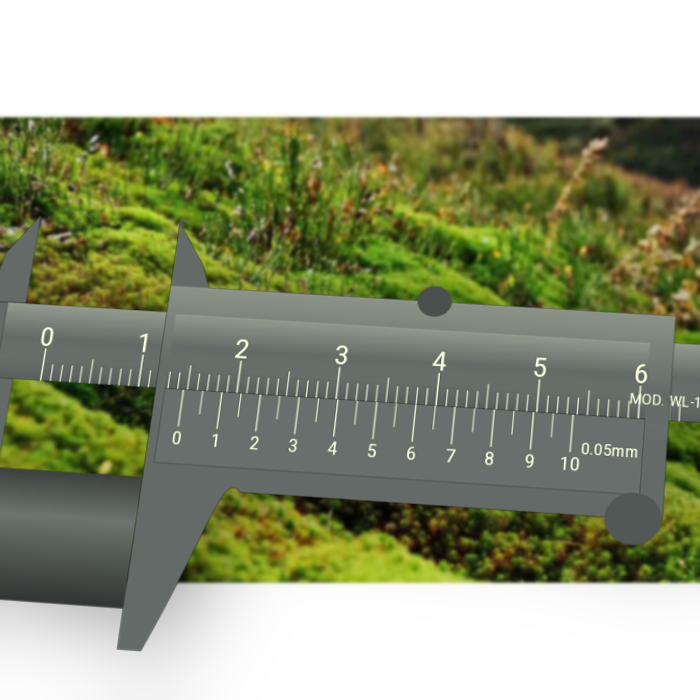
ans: {"value": 14.6, "unit": "mm"}
